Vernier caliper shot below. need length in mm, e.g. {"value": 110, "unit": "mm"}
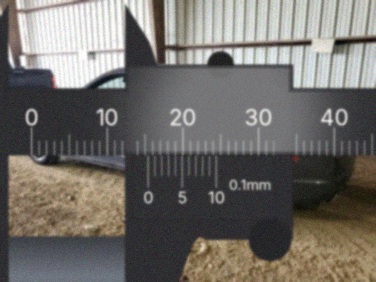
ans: {"value": 15.4, "unit": "mm"}
